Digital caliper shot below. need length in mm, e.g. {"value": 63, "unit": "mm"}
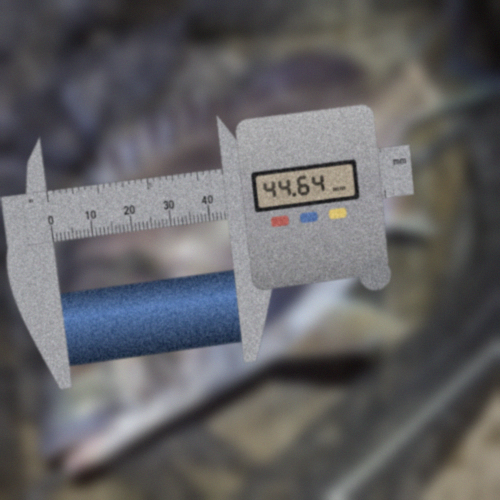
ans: {"value": 44.64, "unit": "mm"}
